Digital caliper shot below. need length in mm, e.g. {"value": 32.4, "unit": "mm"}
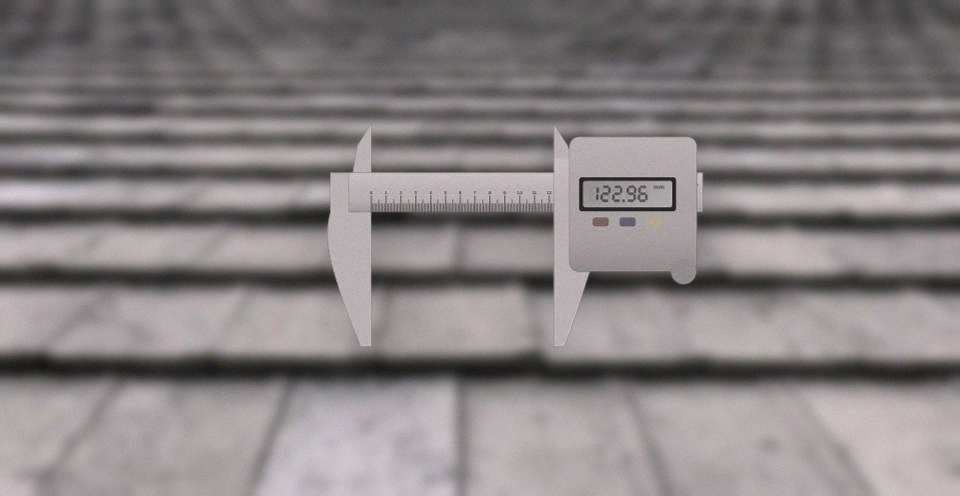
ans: {"value": 122.96, "unit": "mm"}
